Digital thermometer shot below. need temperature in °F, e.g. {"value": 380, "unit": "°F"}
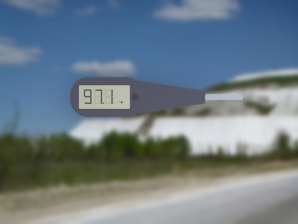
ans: {"value": 97.1, "unit": "°F"}
